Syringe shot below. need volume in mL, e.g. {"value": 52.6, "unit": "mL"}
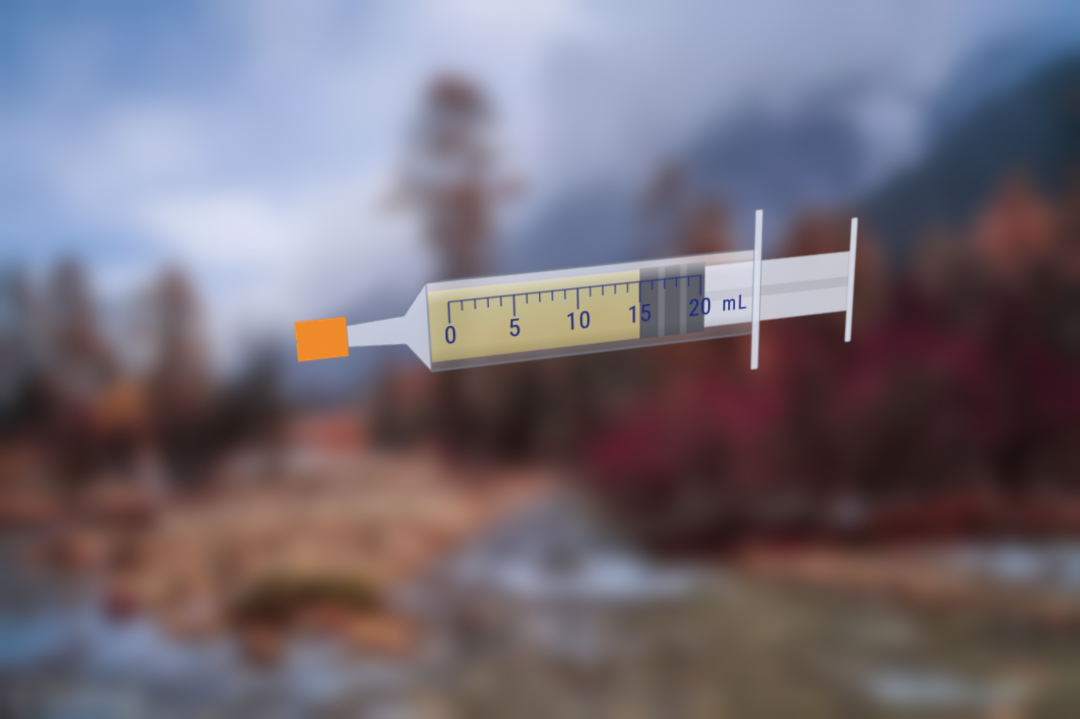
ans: {"value": 15, "unit": "mL"}
